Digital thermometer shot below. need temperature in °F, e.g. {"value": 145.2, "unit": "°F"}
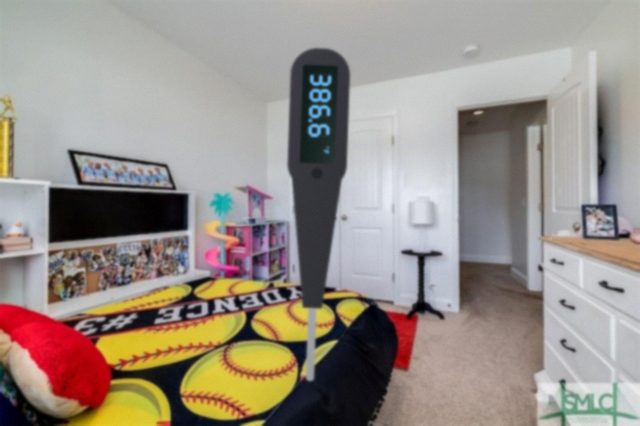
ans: {"value": 386.6, "unit": "°F"}
